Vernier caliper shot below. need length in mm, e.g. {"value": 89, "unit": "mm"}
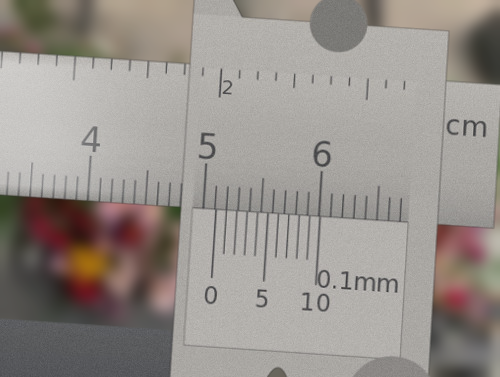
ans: {"value": 51.1, "unit": "mm"}
